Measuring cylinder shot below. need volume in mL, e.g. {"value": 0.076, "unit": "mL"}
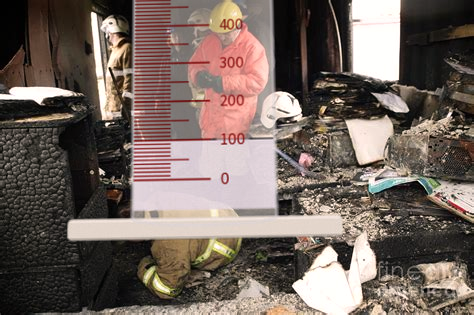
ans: {"value": 100, "unit": "mL"}
